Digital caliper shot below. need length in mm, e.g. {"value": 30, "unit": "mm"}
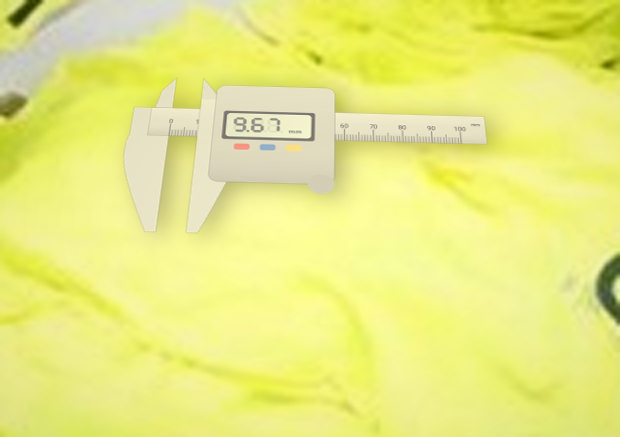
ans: {"value": 9.67, "unit": "mm"}
